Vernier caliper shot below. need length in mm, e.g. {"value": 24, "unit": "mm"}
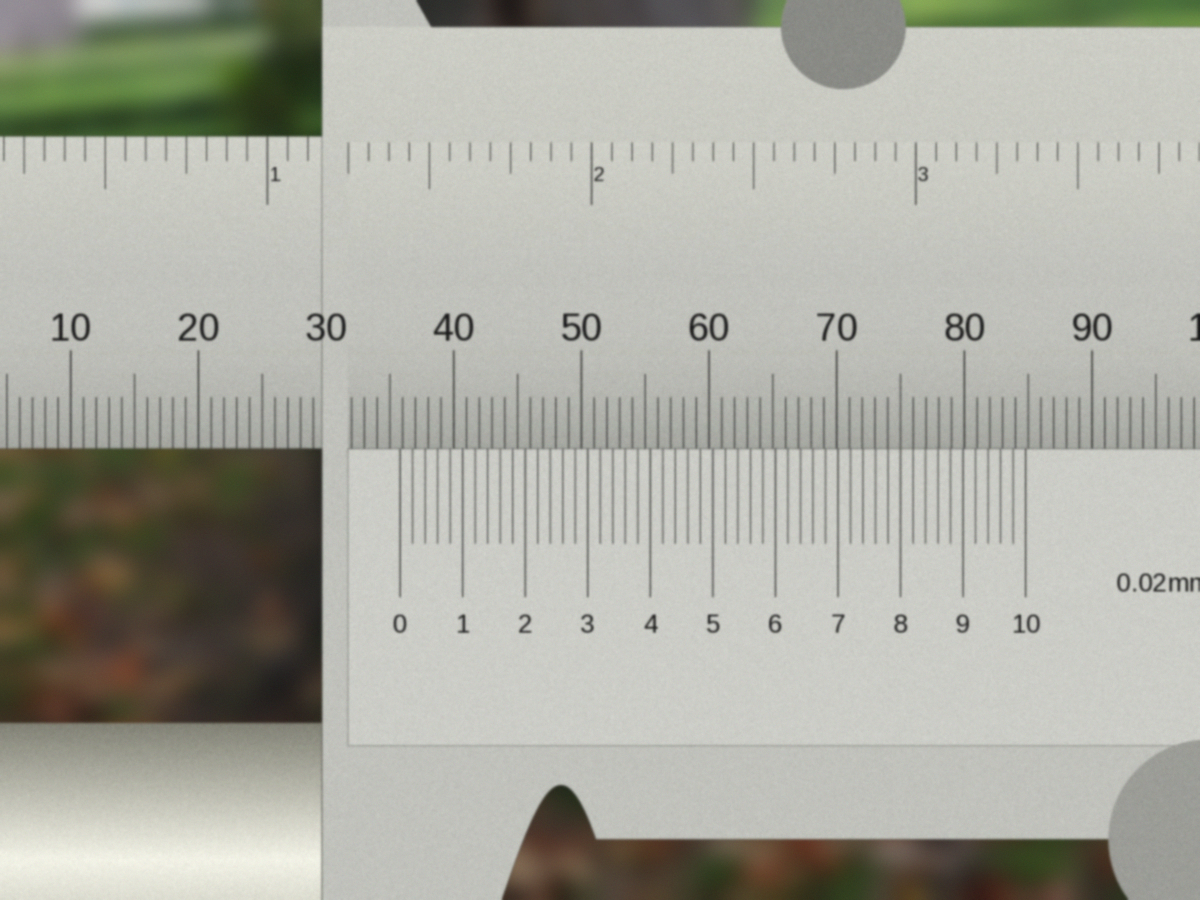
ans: {"value": 35.8, "unit": "mm"}
